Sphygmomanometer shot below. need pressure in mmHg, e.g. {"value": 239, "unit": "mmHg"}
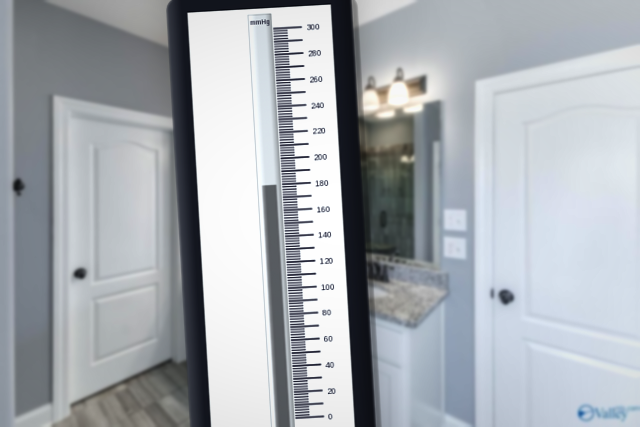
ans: {"value": 180, "unit": "mmHg"}
